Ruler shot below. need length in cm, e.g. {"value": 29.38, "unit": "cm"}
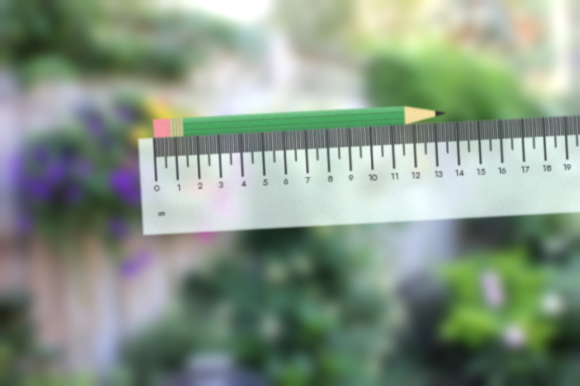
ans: {"value": 13.5, "unit": "cm"}
